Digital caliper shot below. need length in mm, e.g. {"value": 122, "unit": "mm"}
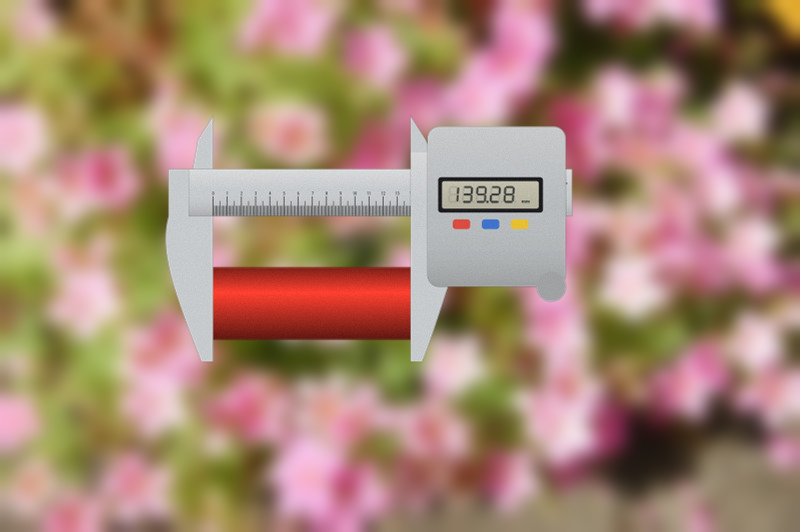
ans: {"value": 139.28, "unit": "mm"}
